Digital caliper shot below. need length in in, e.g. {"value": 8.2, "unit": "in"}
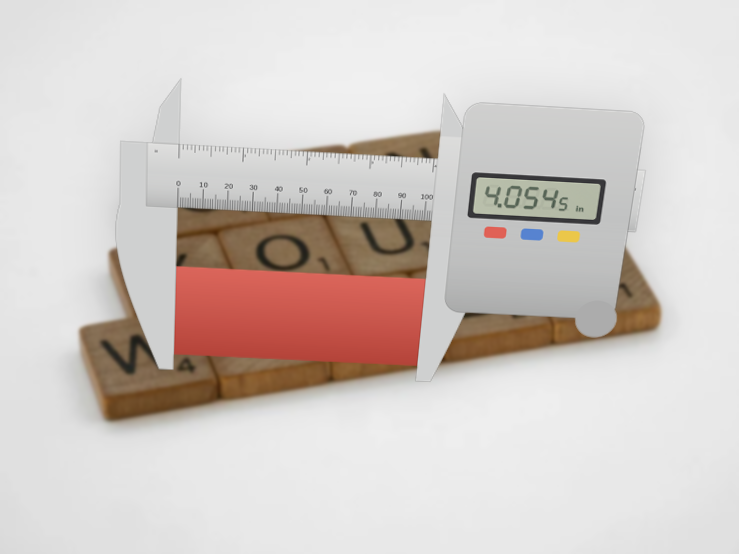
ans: {"value": 4.0545, "unit": "in"}
